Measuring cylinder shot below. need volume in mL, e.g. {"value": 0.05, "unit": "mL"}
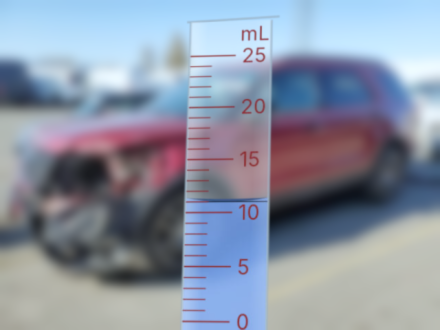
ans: {"value": 11, "unit": "mL"}
